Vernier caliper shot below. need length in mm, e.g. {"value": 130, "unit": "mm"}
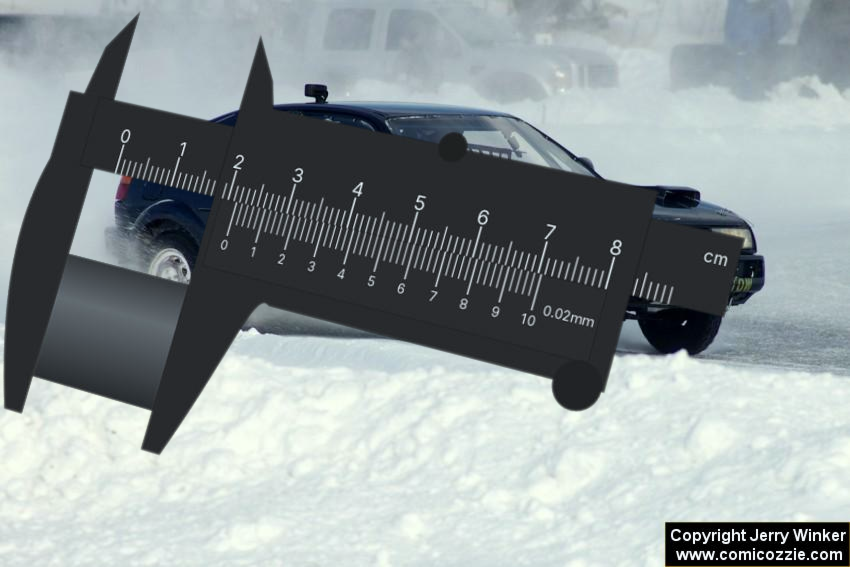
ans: {"value": 21.5, "unit": "mm"}
